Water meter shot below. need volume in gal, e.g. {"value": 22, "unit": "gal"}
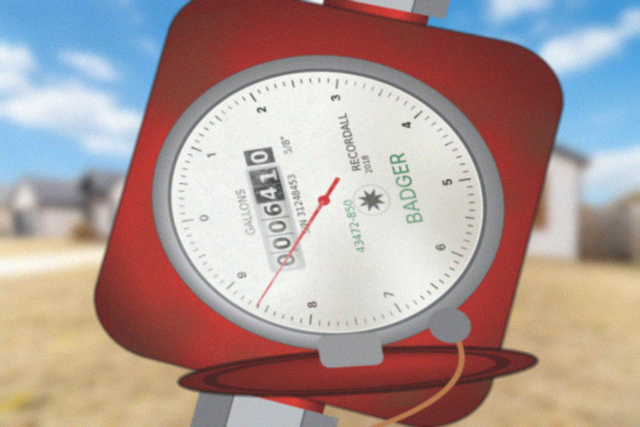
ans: {"value": 6408.6, "unit": "gal"}
